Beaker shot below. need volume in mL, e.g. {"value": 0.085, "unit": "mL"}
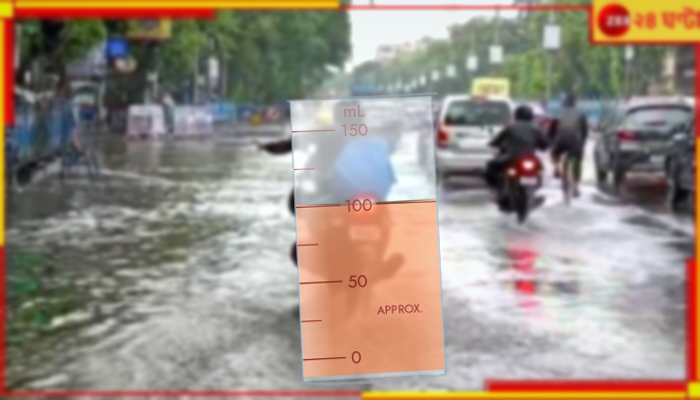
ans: {"value": 100, "unit": "mL"}
